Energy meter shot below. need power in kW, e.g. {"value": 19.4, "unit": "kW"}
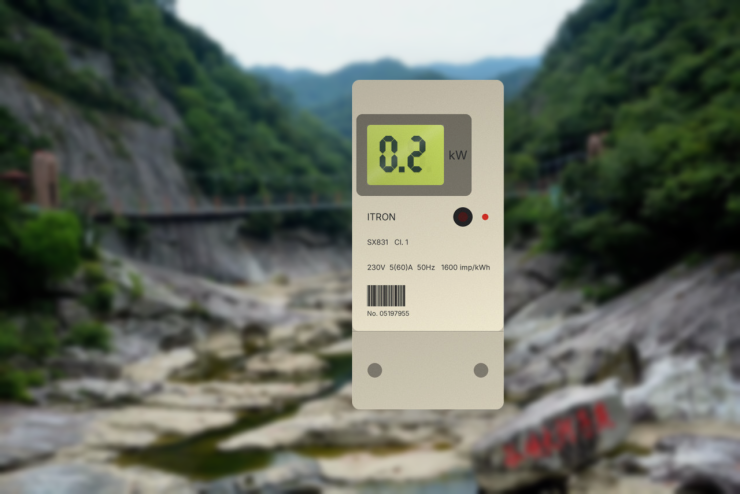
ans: {"value": 0.2, "unit": "kW"}
